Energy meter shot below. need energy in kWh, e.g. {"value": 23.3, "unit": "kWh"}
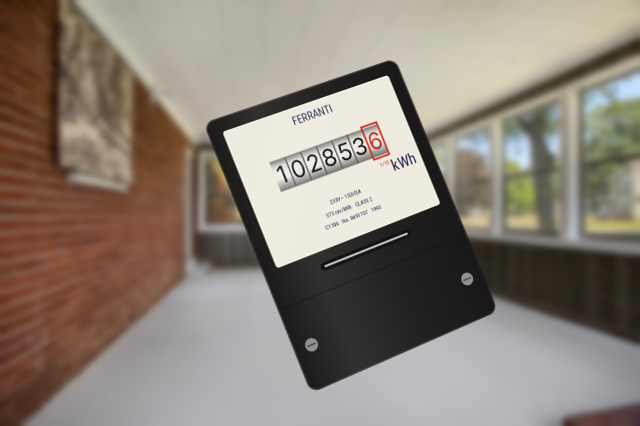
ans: {"value": 102853.6, "unit": "kWh"}
